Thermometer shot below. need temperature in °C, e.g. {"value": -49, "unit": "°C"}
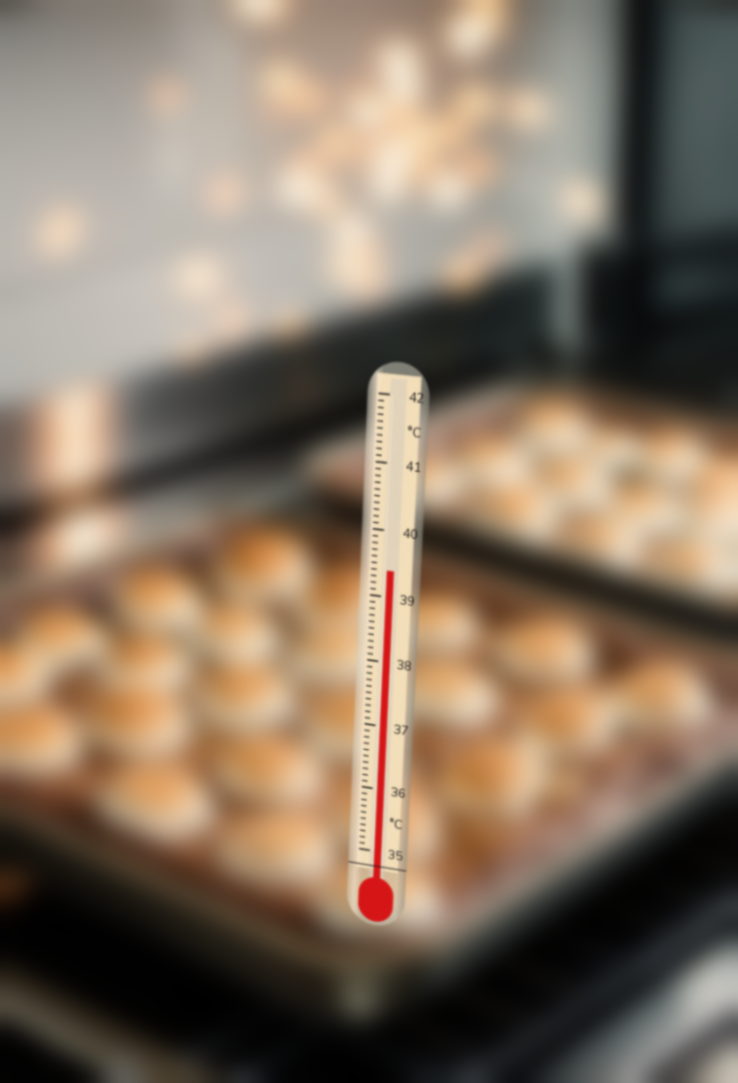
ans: {"value": 39.4, "unit": "°C"}
